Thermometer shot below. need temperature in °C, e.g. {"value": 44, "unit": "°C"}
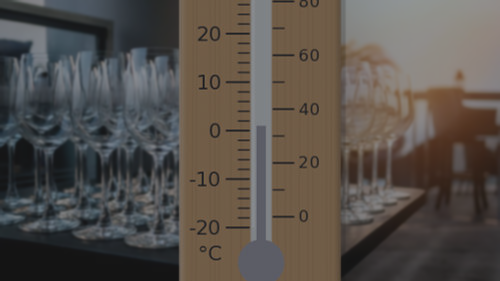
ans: {"value": 1, "unit": "°C"}
